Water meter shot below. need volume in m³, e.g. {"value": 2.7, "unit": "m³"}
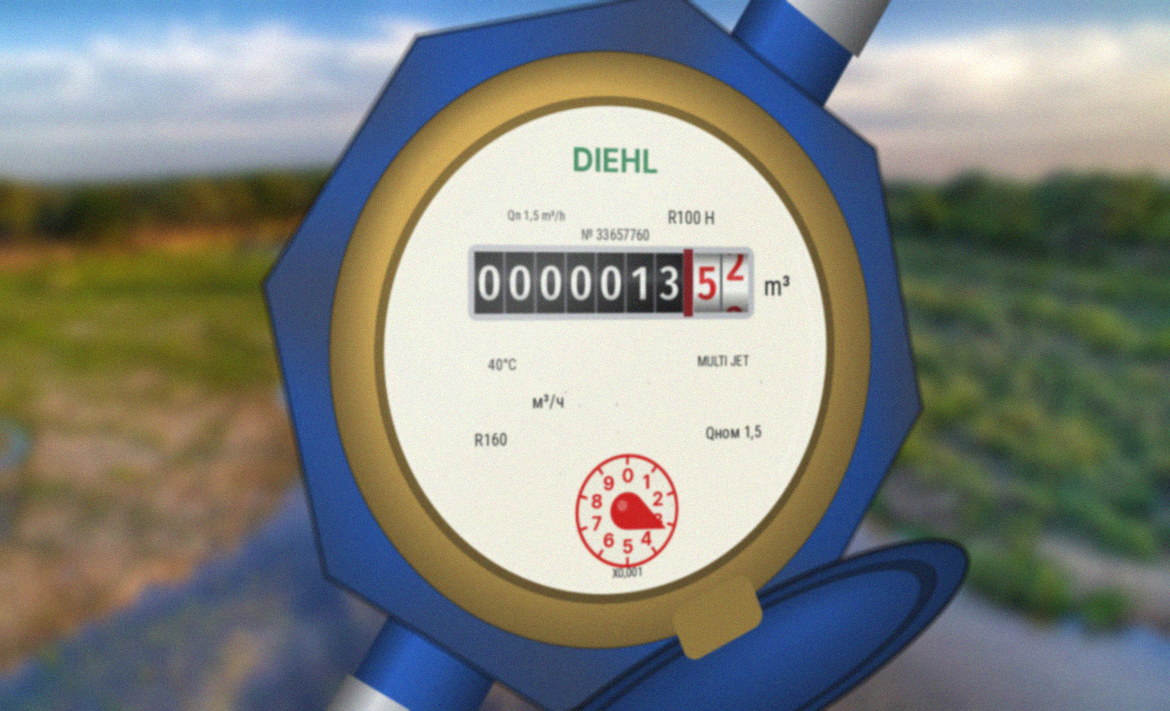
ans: {"value": 13.523, "unit": "m³"}
